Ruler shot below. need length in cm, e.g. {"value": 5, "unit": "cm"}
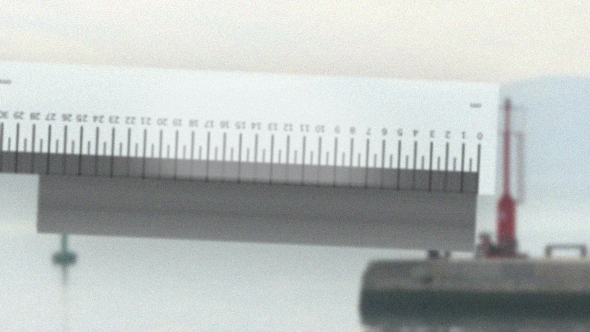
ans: {"value": 27.5, "unit": "cm"}
